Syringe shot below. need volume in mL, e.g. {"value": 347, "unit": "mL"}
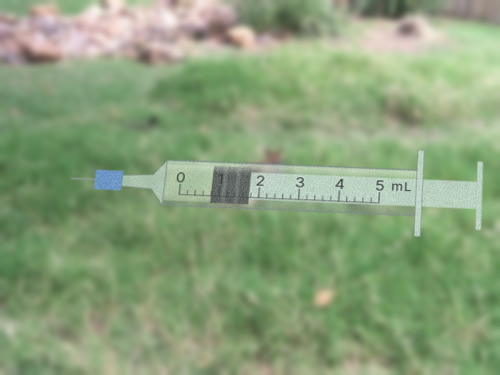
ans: {"value": 0.8, "unit": "mL"}
